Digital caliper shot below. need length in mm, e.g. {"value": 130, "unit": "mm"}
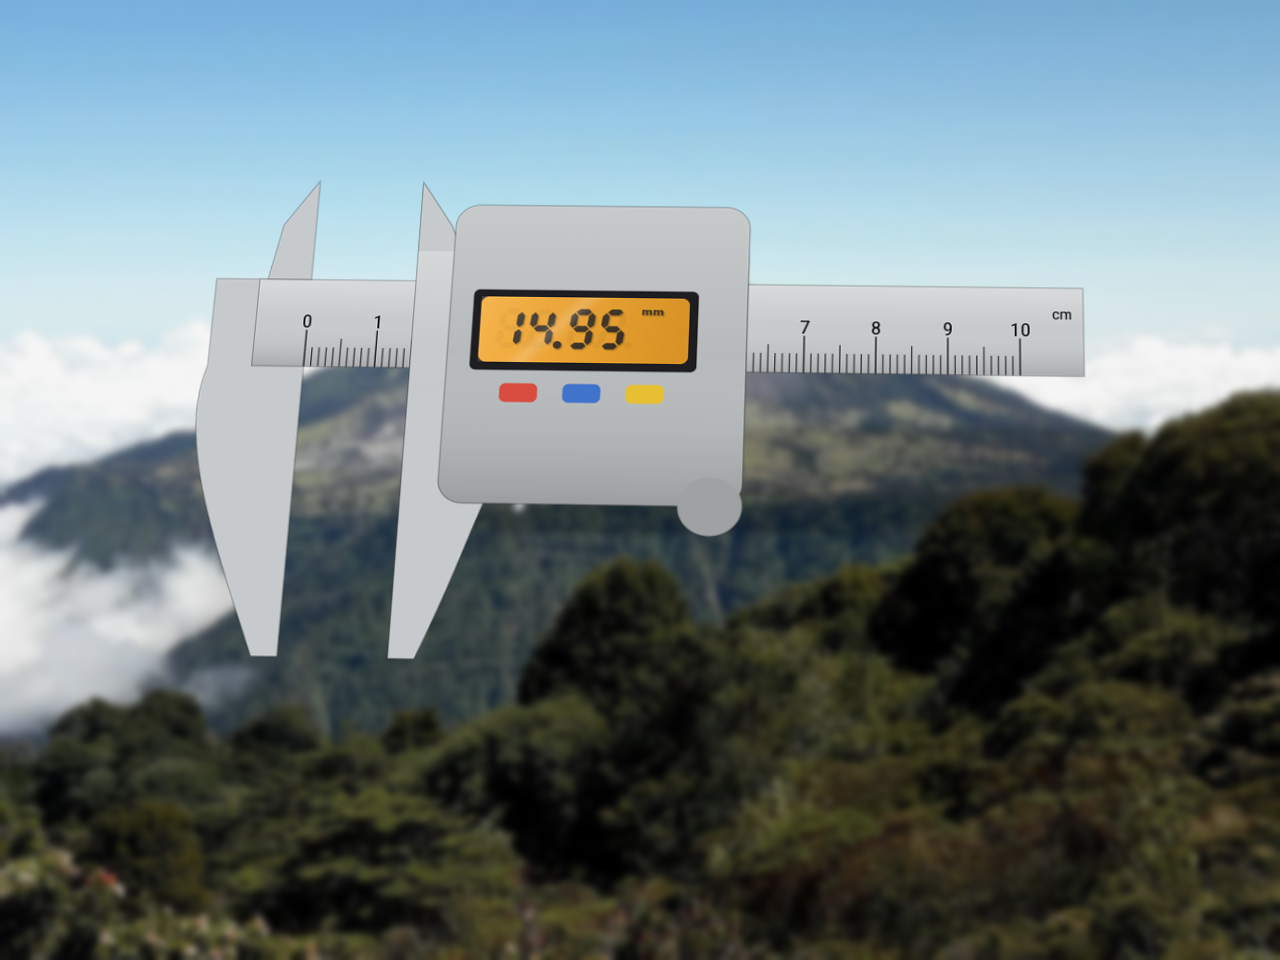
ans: {"value": 14.95, "unit": "mm"}
